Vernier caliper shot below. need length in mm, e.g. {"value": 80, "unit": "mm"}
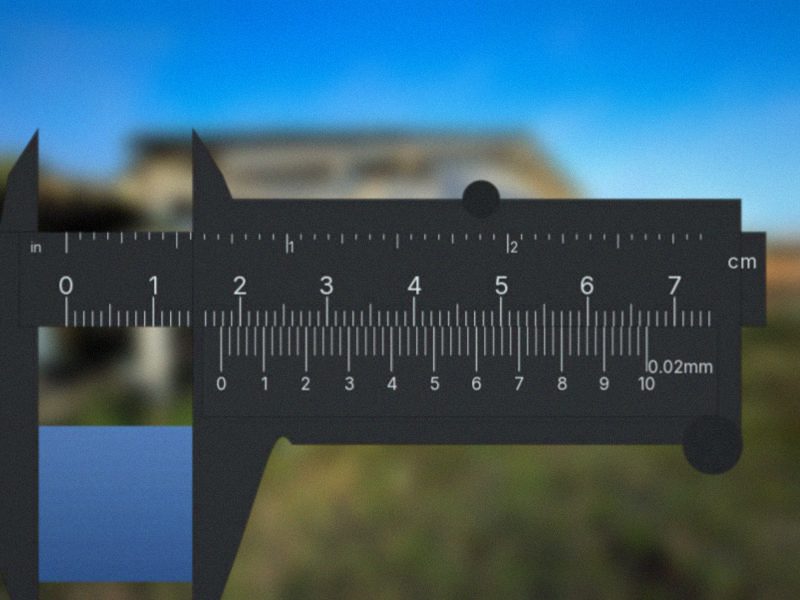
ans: {"value": 17.8, "unit": "mm"}
